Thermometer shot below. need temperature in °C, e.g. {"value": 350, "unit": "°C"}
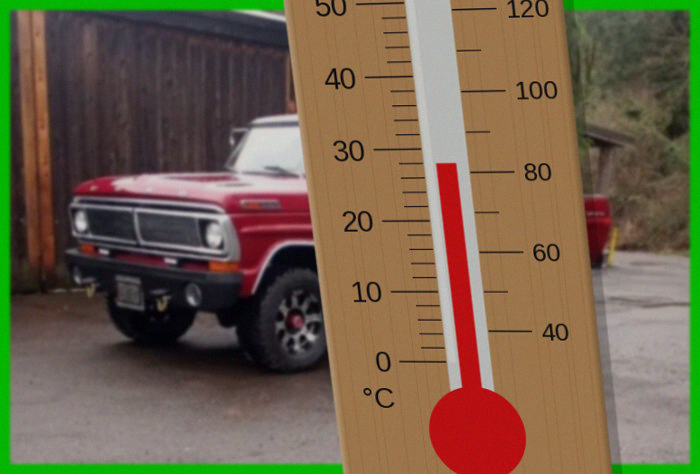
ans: {"value": 28, "unit": "°C"}
